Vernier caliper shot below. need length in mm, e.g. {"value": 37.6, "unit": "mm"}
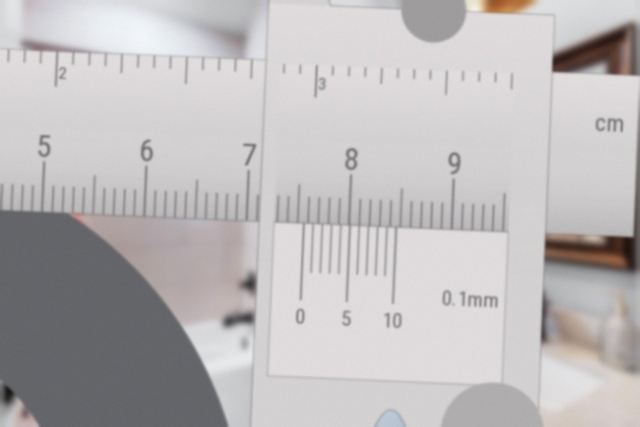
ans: {"value": 75.6, "unit": "mm"}
